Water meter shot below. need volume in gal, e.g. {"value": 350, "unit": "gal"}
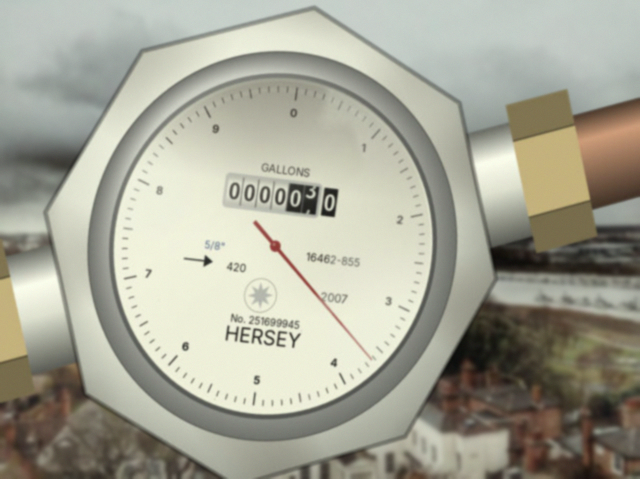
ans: {"value": 33.6, "unit": "gal"}
